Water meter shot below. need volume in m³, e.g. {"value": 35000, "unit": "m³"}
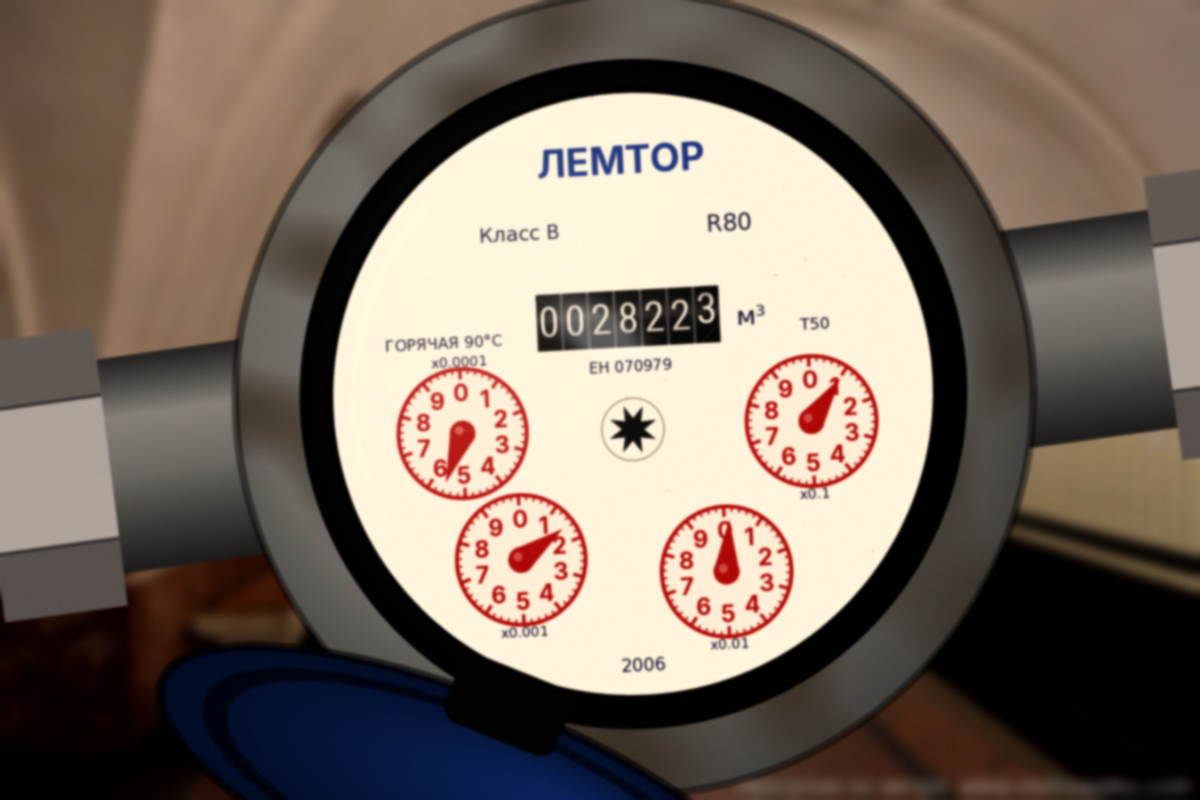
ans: {"value": 28223.1015, "unit": "m³"}
